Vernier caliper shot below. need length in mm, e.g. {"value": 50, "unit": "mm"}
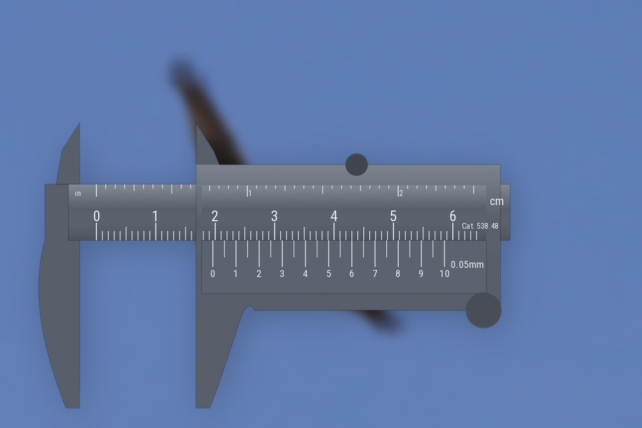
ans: {"value": 19.6, "unit": "mm"}
